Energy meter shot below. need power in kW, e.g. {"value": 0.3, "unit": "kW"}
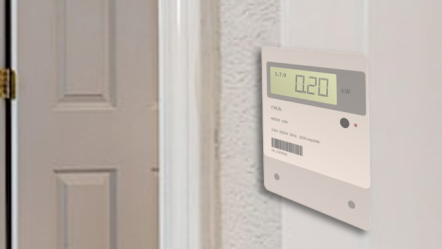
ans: {"value": 0.20, "unit": "kW"}
